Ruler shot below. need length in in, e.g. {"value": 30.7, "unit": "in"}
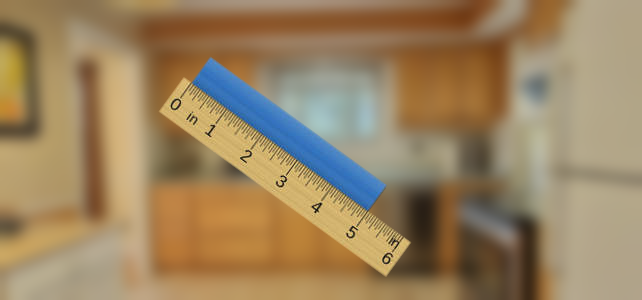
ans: {"value": 5, "unit": "in"}
